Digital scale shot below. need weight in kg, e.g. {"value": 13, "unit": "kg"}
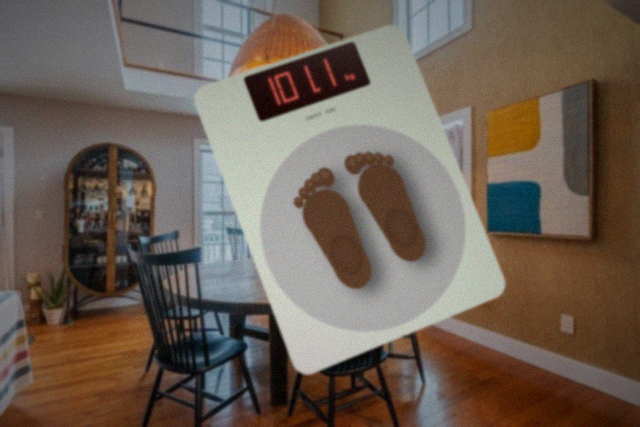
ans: {"value": 101.1, "unit": "kg"}
